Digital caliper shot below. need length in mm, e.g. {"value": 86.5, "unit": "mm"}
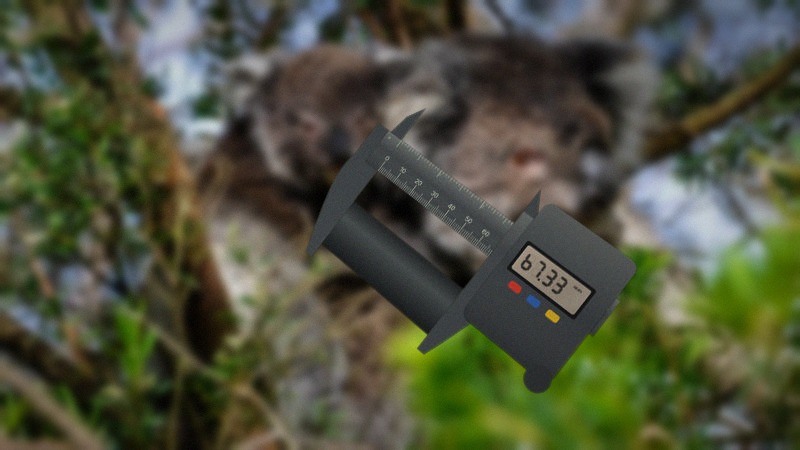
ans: {"value": 67.33, "unit": "mm"}
